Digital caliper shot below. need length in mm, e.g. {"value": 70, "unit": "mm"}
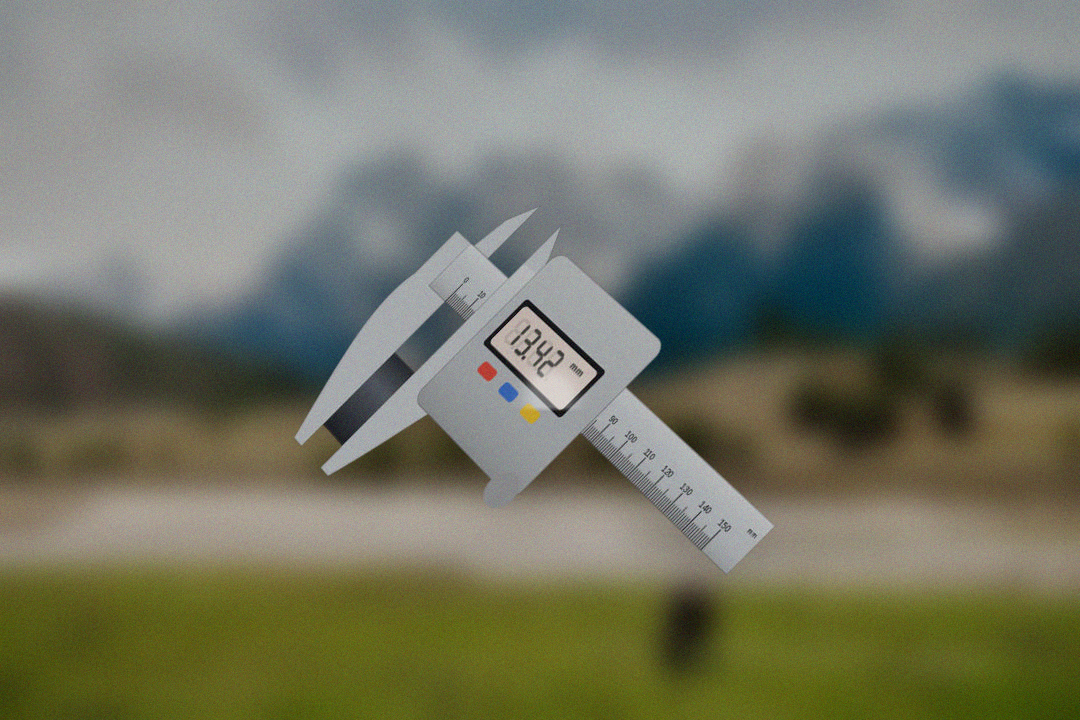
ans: {"value": 13.42, "unit": "mm"}
